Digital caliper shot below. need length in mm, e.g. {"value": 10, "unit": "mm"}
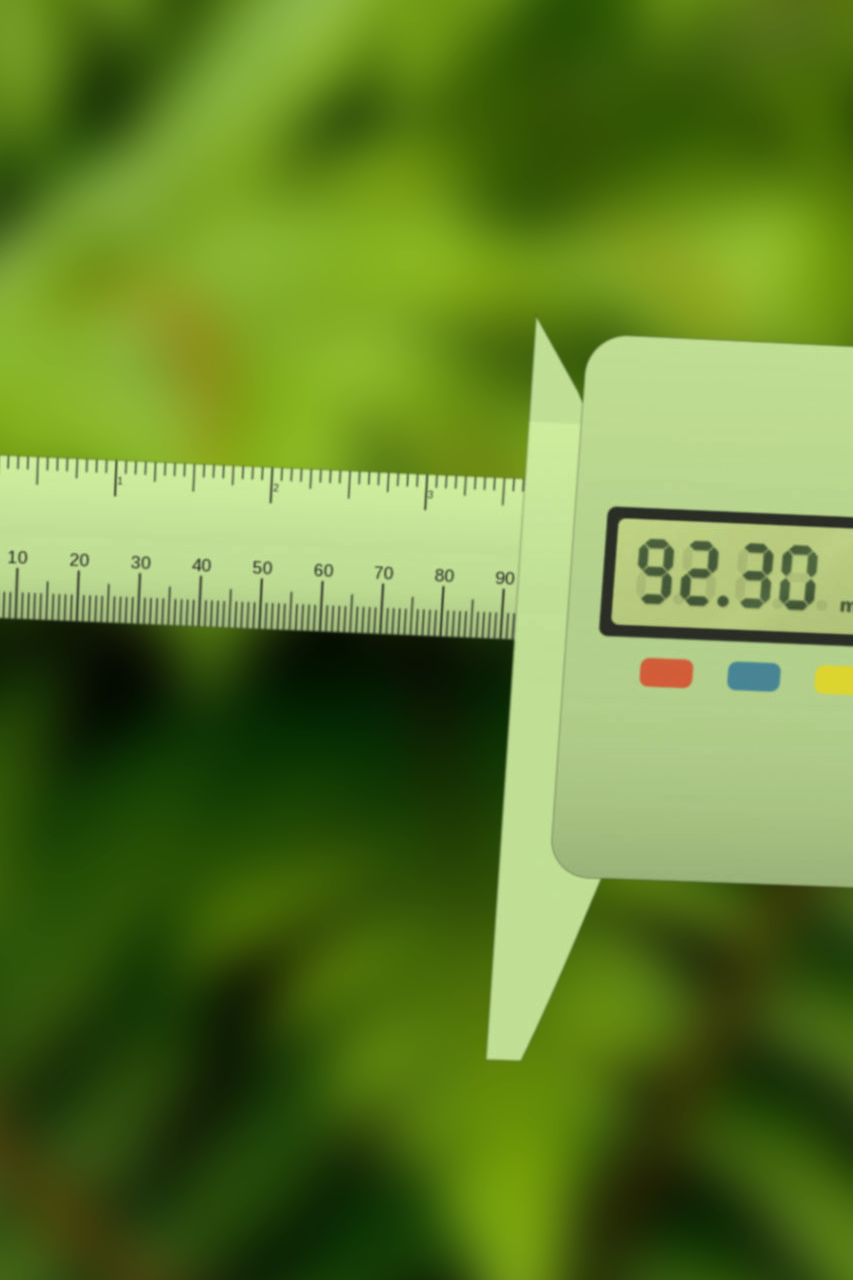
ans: {"value": 92.30, "unit": "mm"}
